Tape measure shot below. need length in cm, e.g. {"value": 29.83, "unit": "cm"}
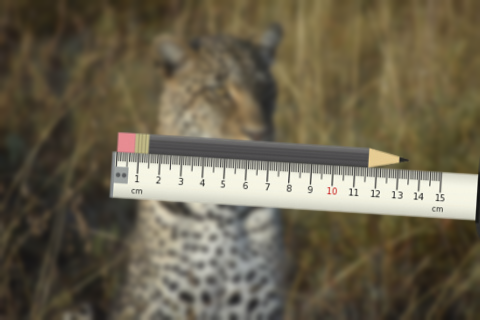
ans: {"value": 13.5, "unit": "cm"}
